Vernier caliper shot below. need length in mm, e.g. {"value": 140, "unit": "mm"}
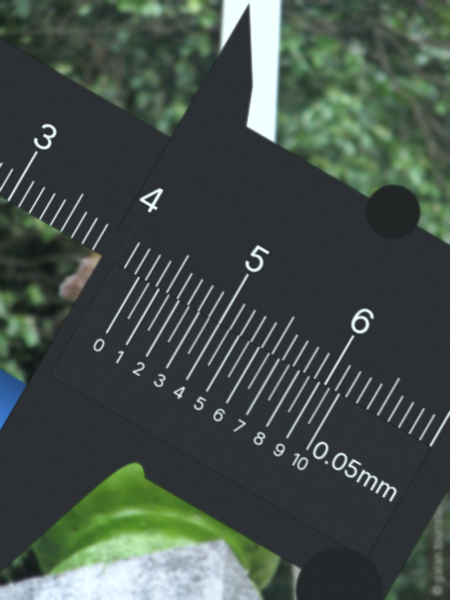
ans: {"value": 42.4, "unit": "mm"}
